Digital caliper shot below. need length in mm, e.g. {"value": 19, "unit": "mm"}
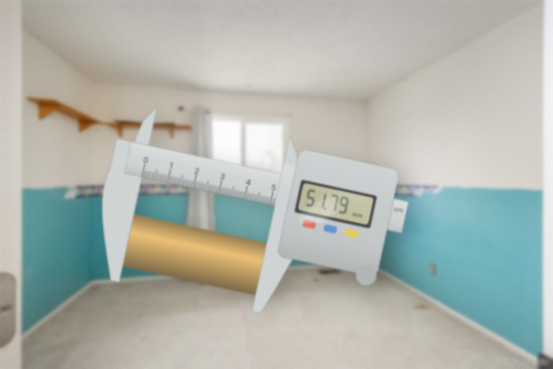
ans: {"value": 51.79, "unit": "mm"}
